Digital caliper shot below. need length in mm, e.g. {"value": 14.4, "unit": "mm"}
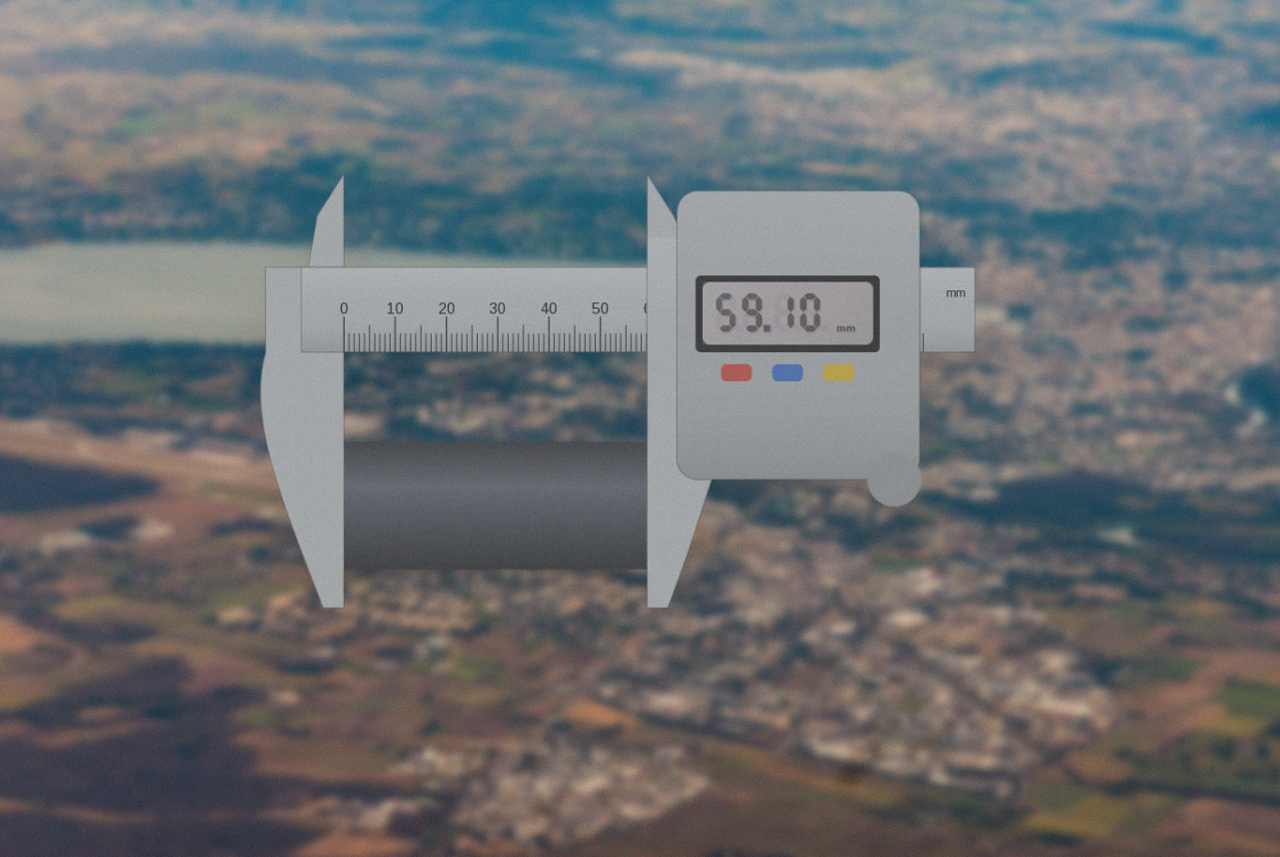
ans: {"value": 59.10, "unit": "mm"}
